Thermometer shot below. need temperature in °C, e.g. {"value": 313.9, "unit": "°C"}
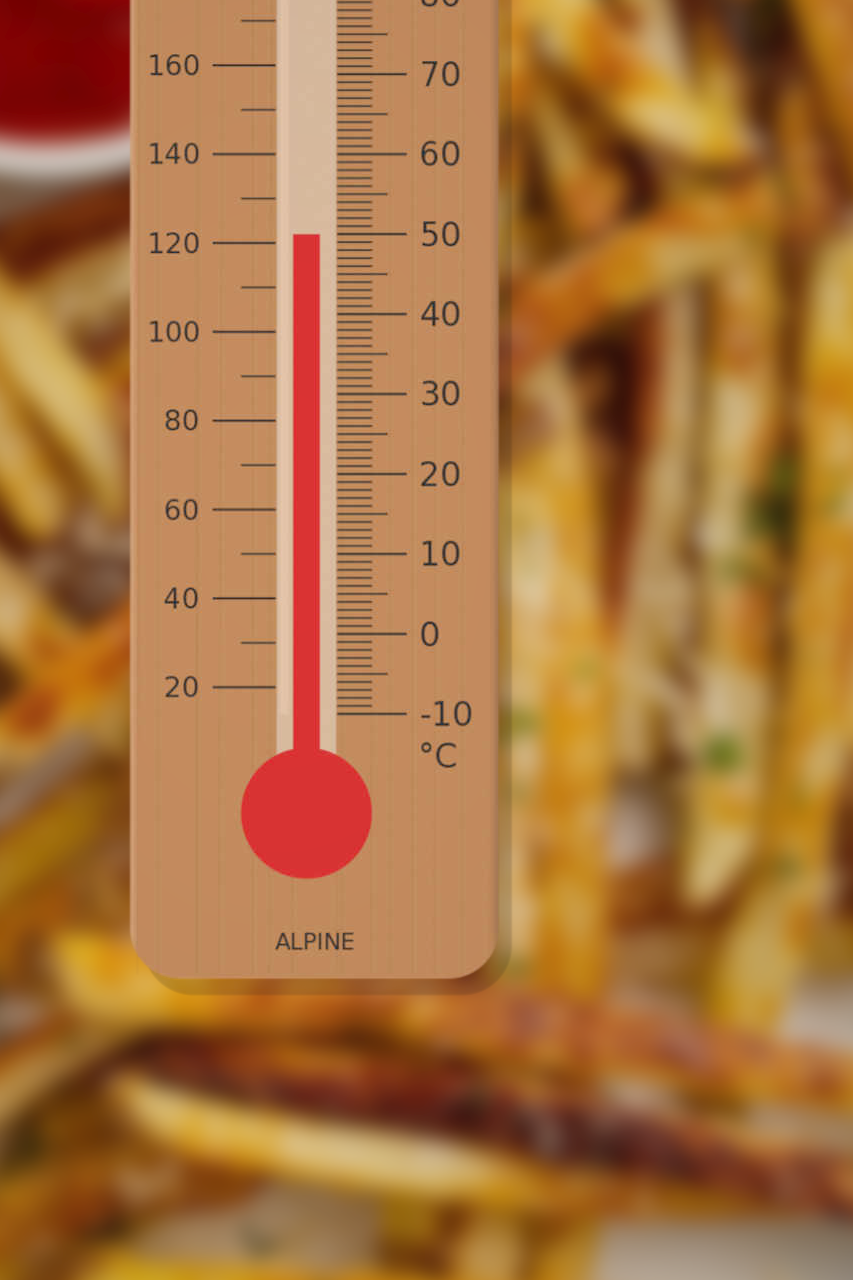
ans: {"value": 50, "unit": "°C"}
